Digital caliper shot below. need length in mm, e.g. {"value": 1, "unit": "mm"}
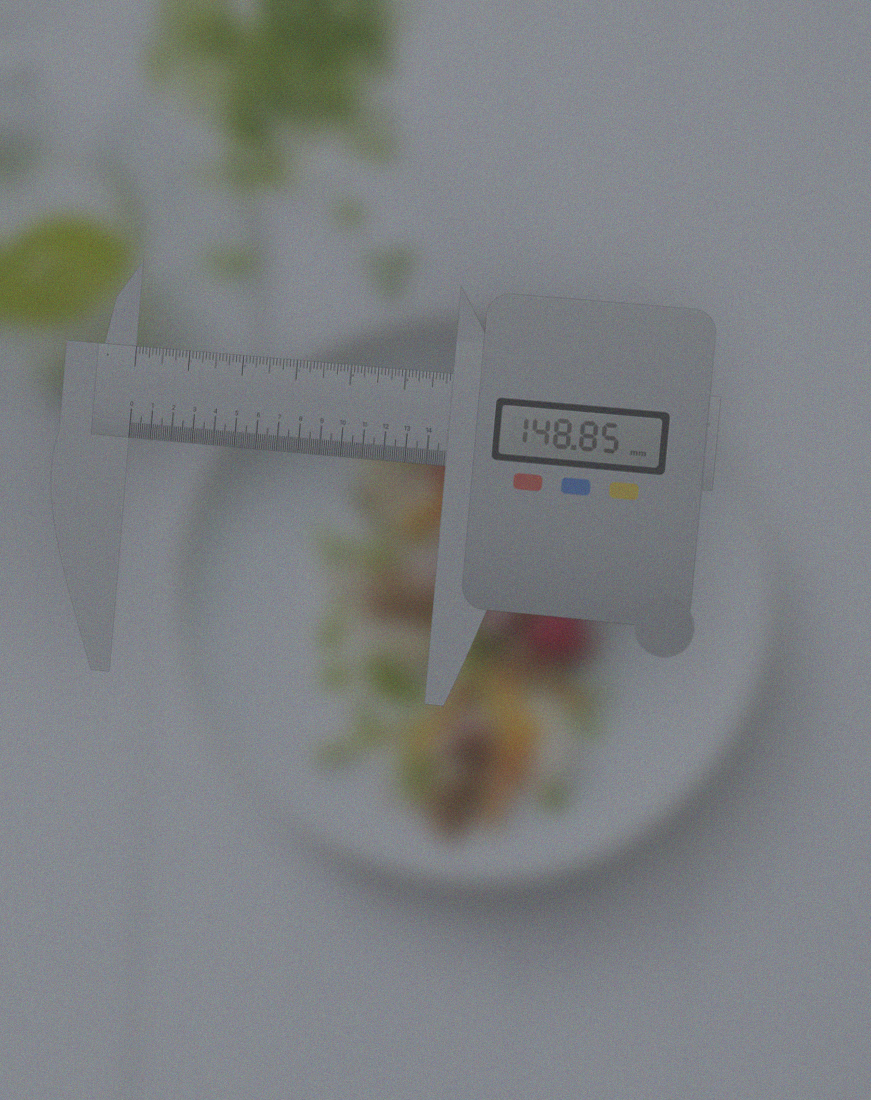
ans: {"value": 148.85, "unit": "mm"}
